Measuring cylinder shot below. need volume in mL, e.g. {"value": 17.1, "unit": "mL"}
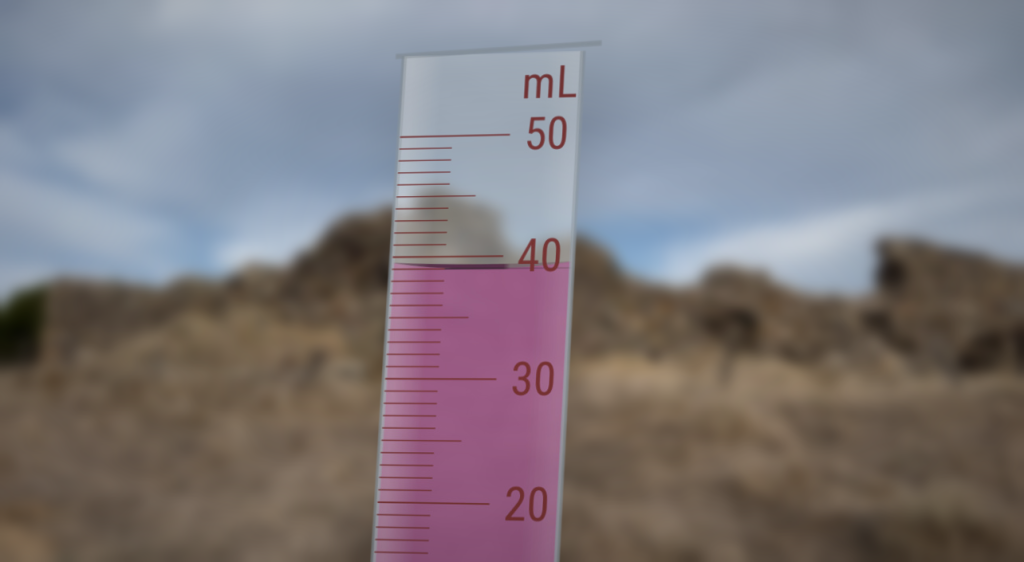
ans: {"value": 39, "unit": "mL"}
